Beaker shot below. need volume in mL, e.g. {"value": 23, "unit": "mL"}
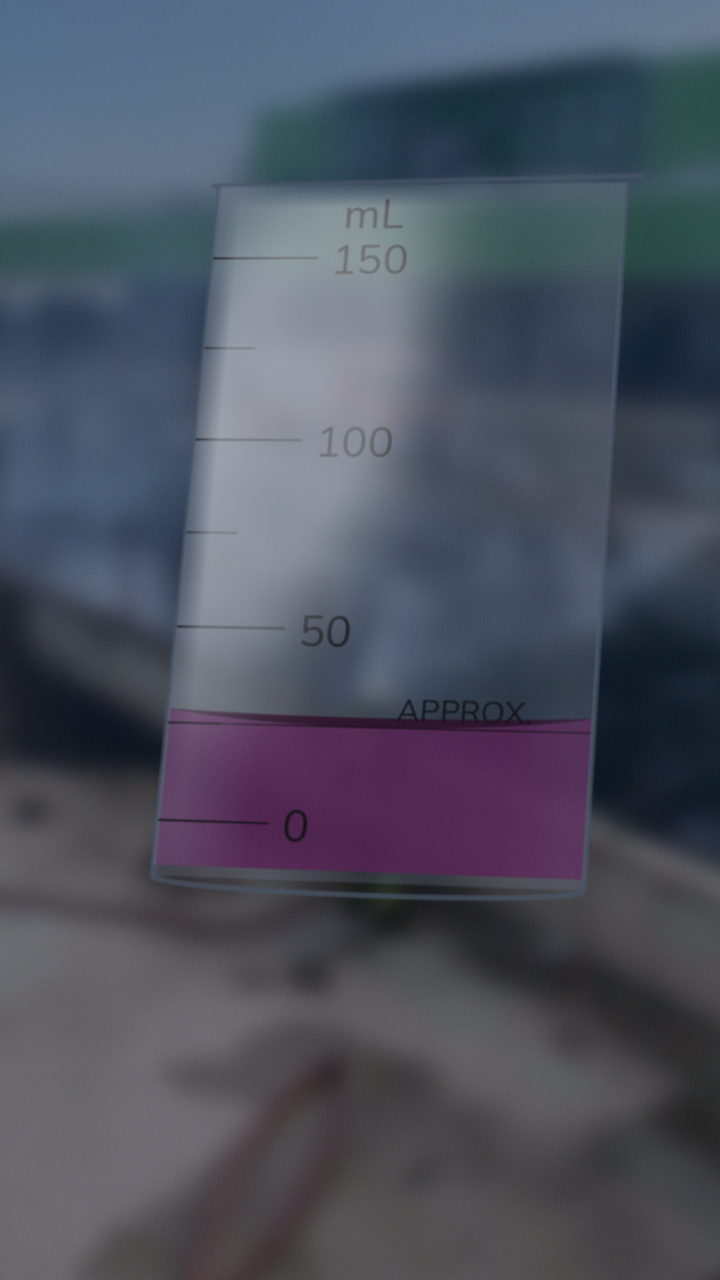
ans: {"value": 25, "unit": "mL"}
